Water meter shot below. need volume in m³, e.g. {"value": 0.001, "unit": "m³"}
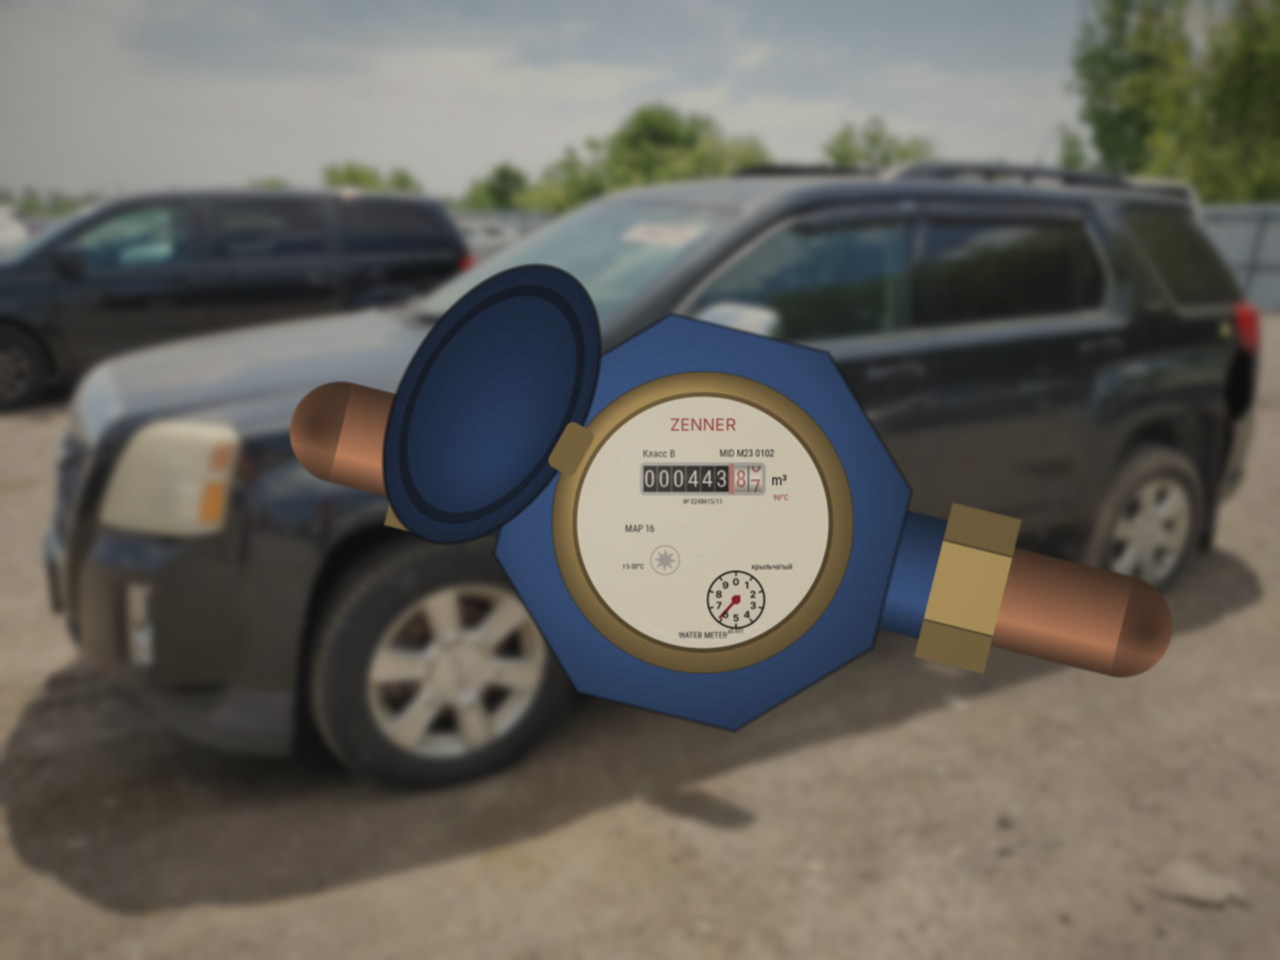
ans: {"value": 443.866, "unit": "m³"}
